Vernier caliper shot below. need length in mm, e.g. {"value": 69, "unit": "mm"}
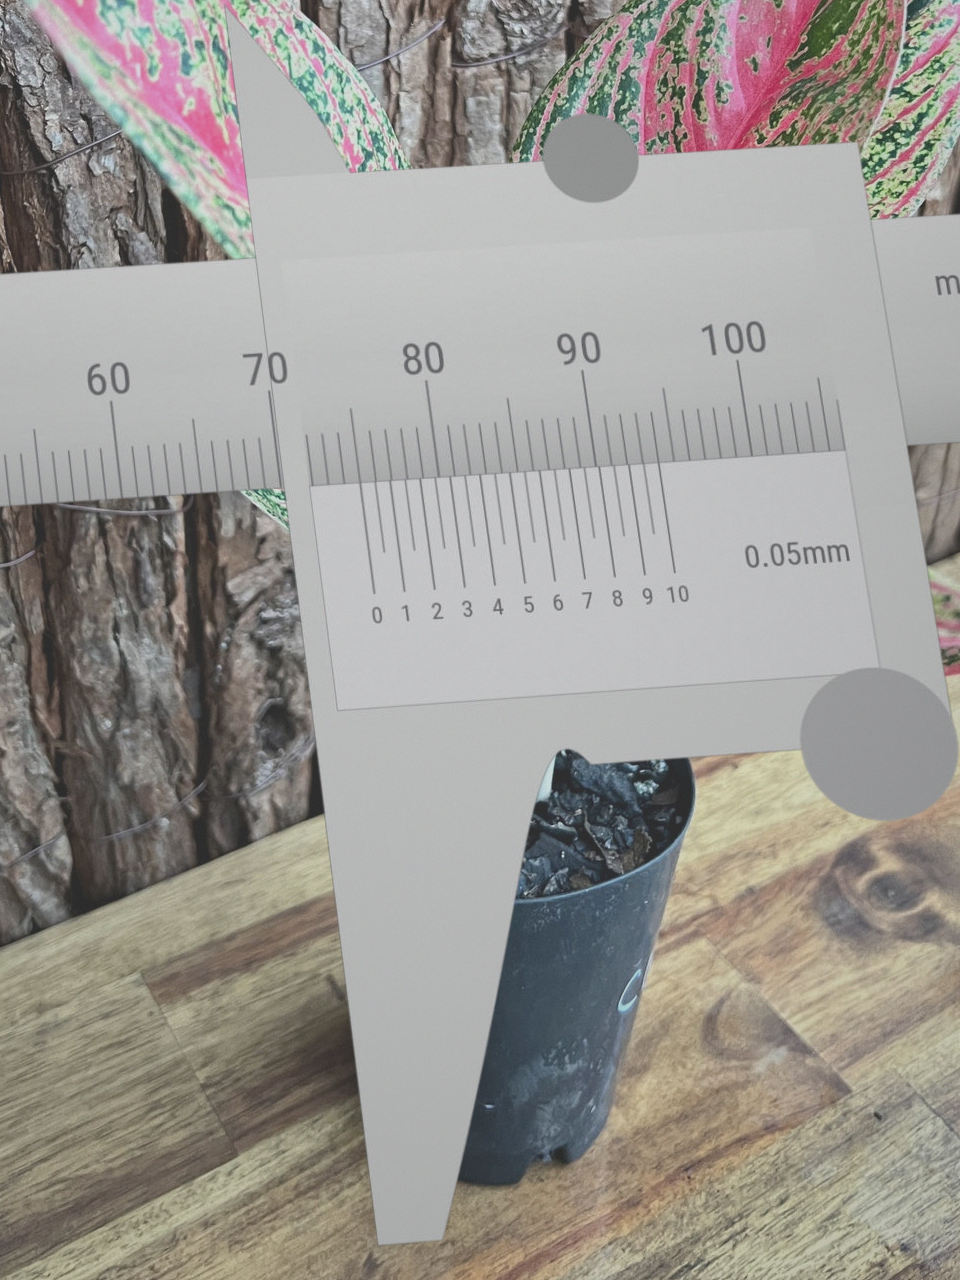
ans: {"value": 75.0, "unit": "mm"}
